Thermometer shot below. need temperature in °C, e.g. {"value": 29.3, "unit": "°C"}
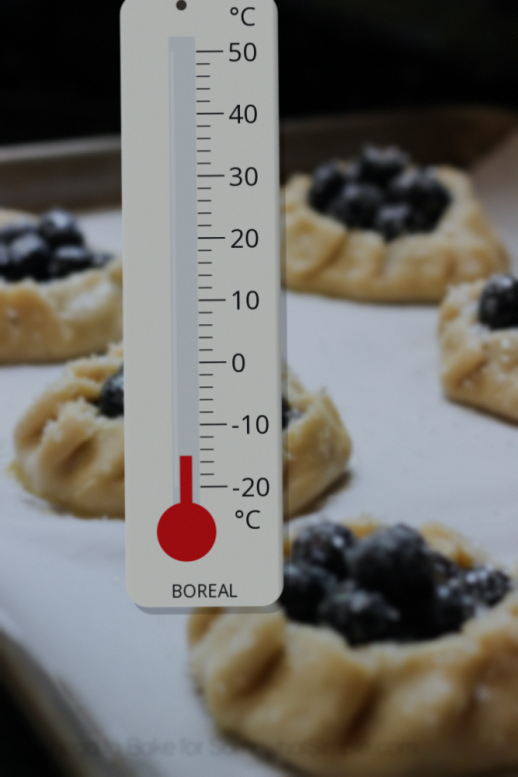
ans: {"value": -15, "unit": "°C"}
